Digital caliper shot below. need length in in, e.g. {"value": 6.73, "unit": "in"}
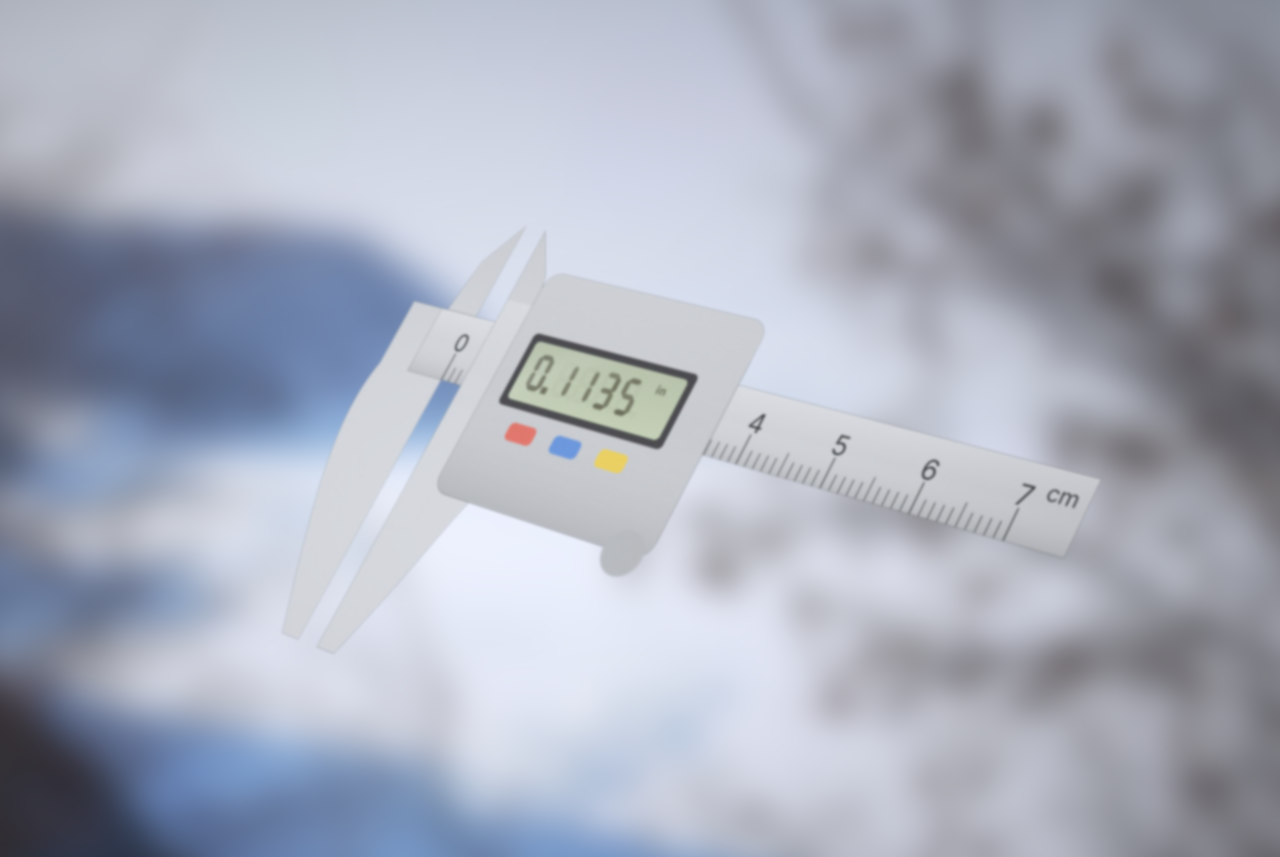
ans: {"value": 0.1135, "unit": "in"}
